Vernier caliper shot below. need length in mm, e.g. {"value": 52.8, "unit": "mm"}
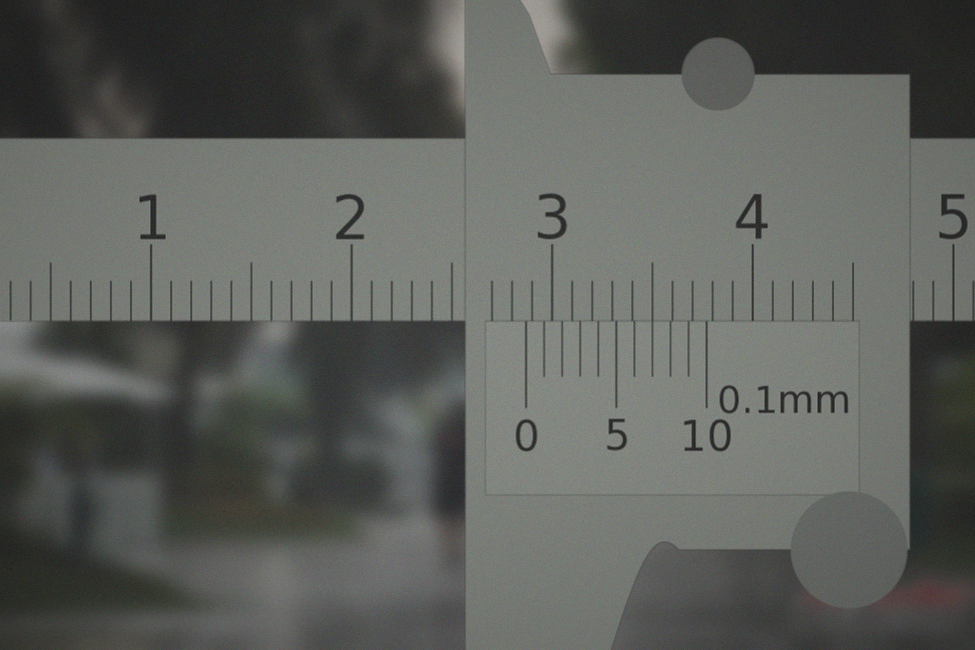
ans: {"value": 28.7, "unit": "mm"}
